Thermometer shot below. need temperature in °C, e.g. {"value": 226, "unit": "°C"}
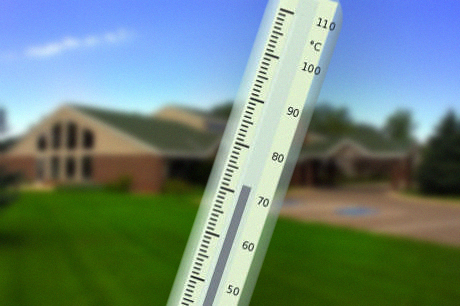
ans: {"value": 72, "unit": "°C"}
